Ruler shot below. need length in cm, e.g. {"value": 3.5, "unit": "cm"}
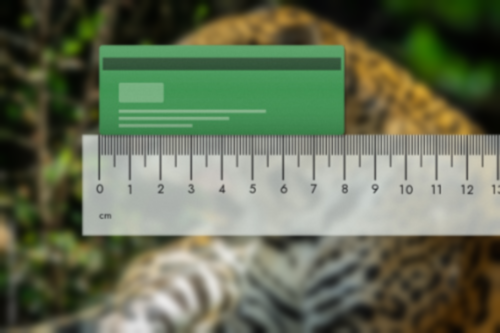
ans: {"value": 8, "unit": "cm"}
